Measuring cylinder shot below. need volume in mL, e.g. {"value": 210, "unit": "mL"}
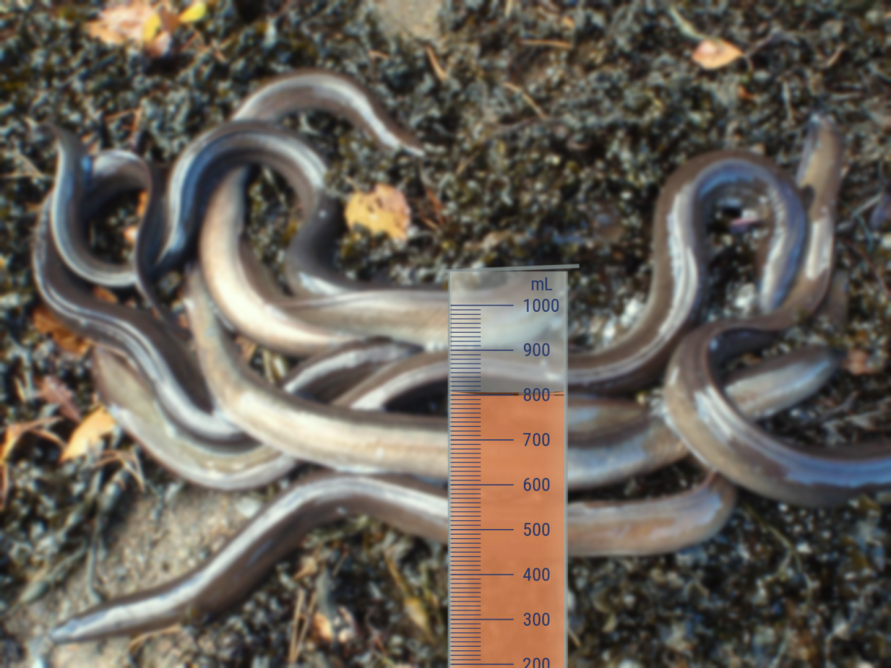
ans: {"value": 800, "unit": "mL"}
